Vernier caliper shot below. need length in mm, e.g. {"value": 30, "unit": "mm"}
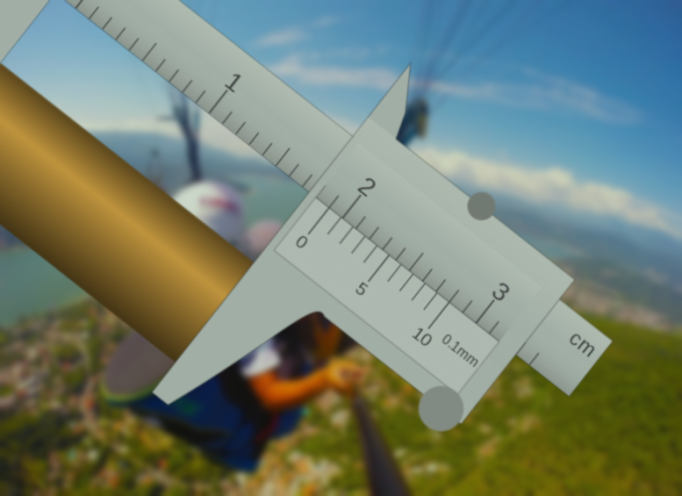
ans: {"value": 19.0, "unit": "mm"}
